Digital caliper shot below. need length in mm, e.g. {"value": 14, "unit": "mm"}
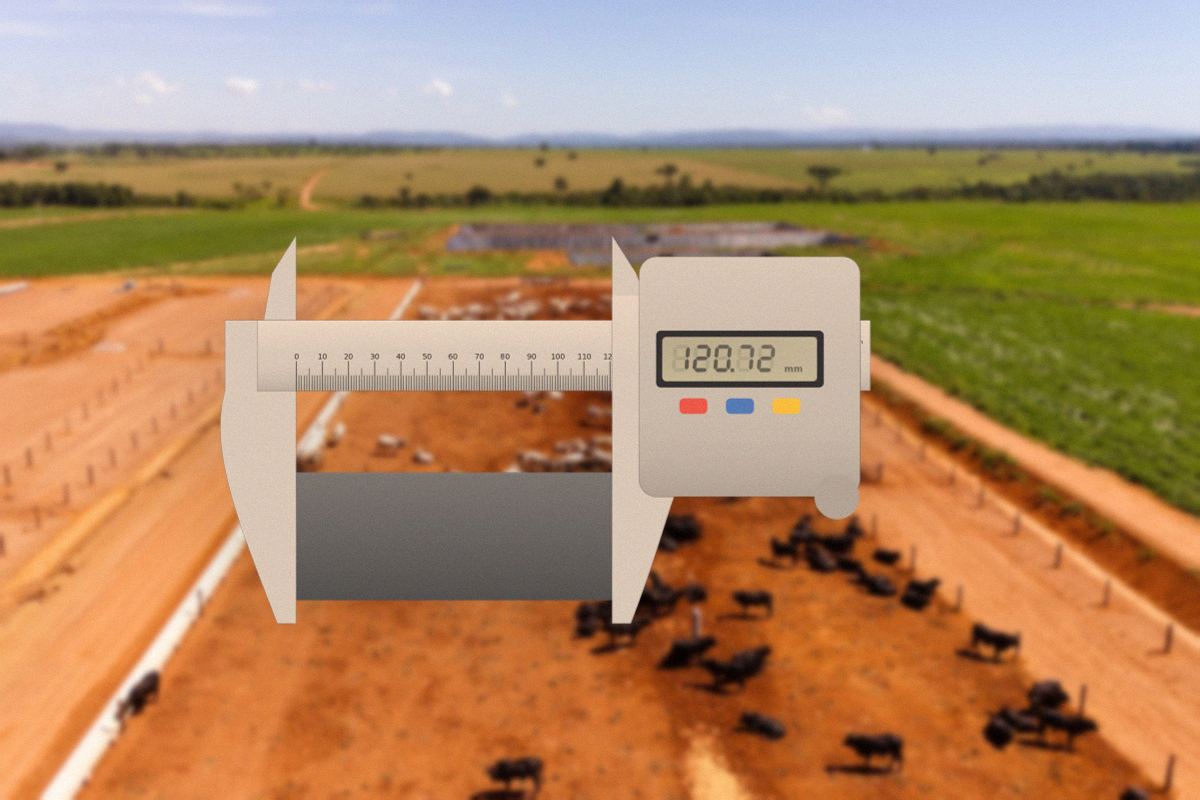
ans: {"value": 120.72, "unit": "mm"}
